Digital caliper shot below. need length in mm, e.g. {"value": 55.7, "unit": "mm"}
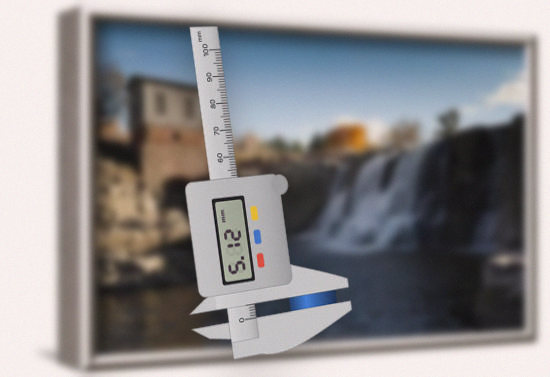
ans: {"value": 5.12, "unit": "mm"}
